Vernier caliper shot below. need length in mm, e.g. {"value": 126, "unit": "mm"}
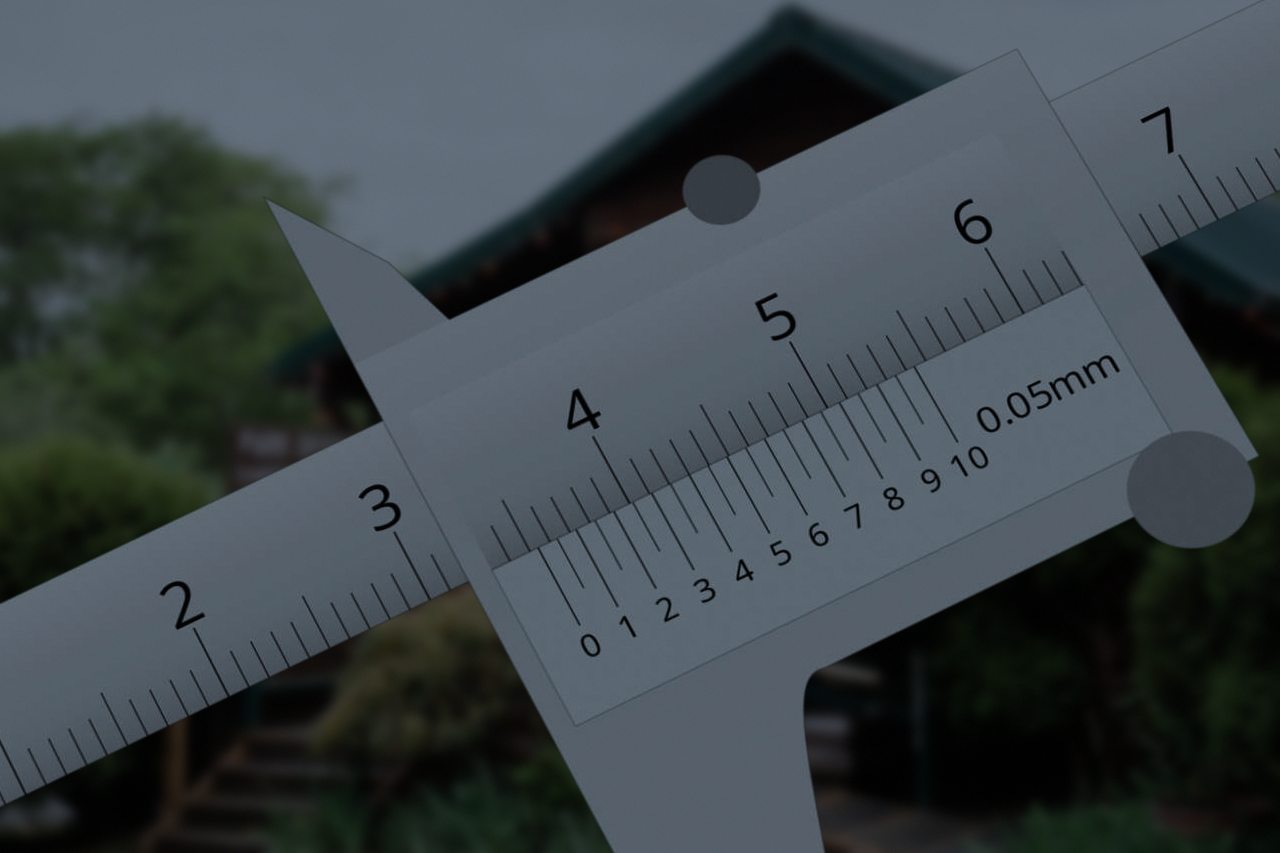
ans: {"value": 35.4, "unit": "mm"}
